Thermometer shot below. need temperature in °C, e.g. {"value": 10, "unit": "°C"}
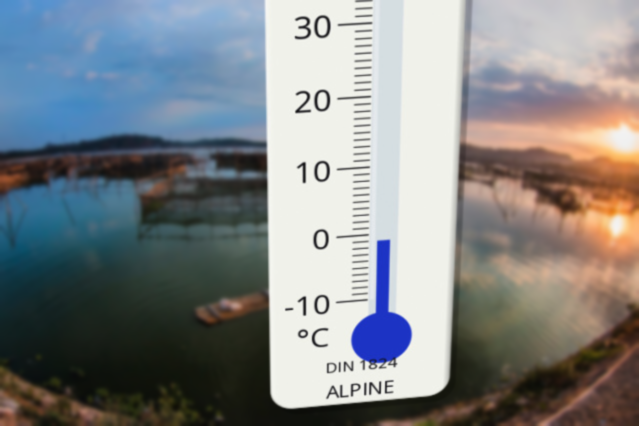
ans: {"value": -1, "unit": "°C"}
